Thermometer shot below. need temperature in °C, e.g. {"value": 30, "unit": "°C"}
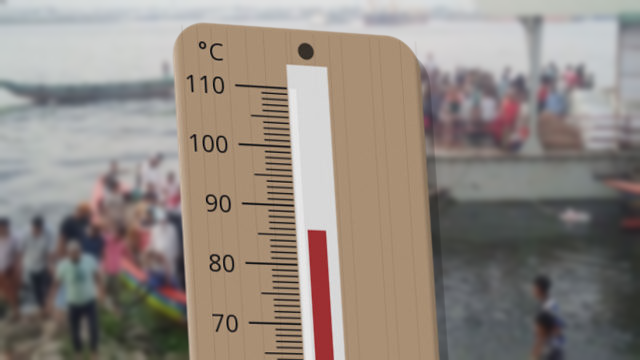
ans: {"value": 86, "unit": "°C"}
